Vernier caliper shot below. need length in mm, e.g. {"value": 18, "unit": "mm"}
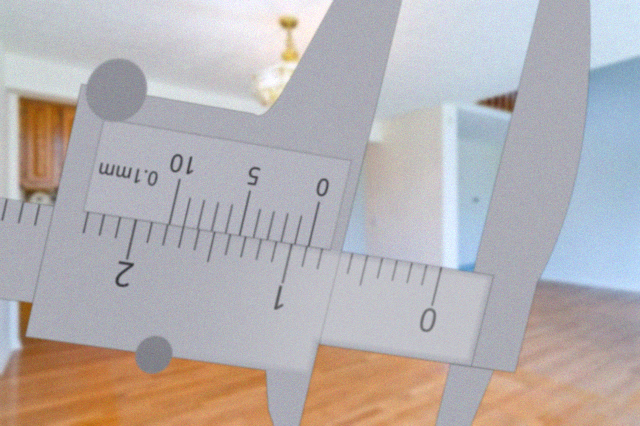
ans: {"value": 8.9, "unit": "mm"}
